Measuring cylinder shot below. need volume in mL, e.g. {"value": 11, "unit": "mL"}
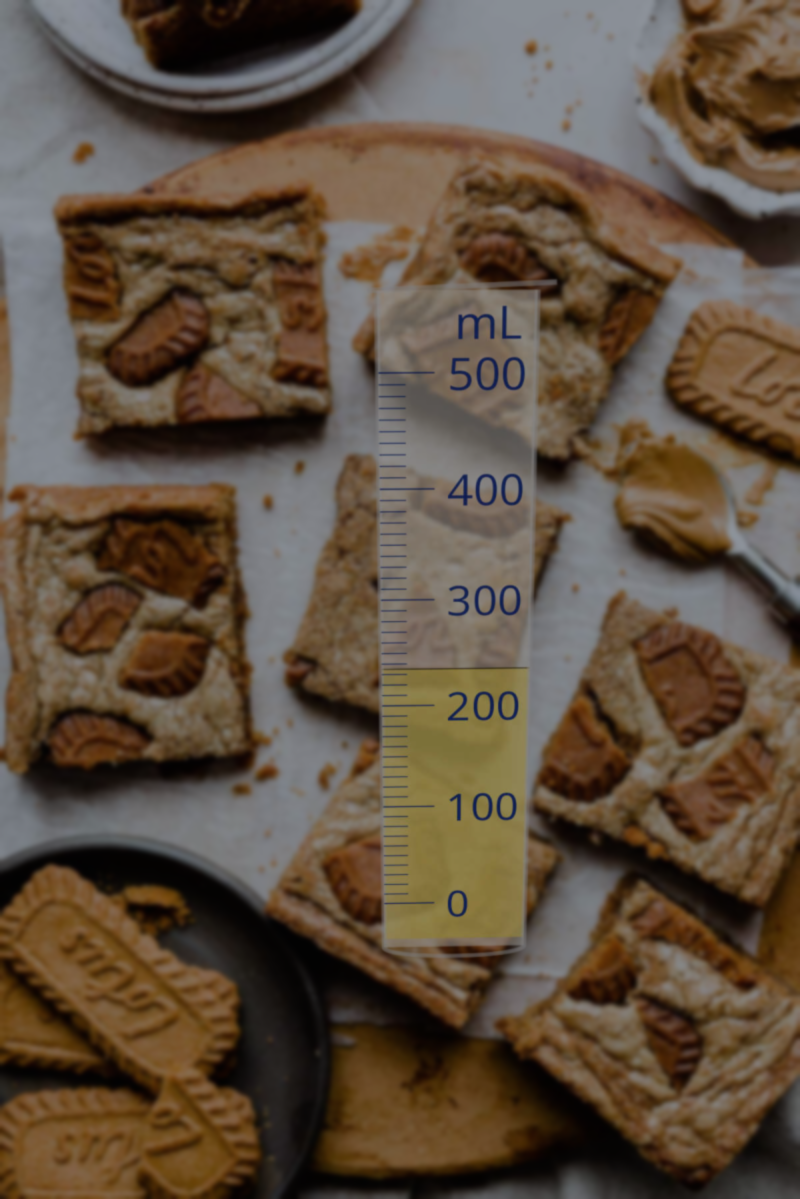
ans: {"value": 235, "unit": "mL"}
